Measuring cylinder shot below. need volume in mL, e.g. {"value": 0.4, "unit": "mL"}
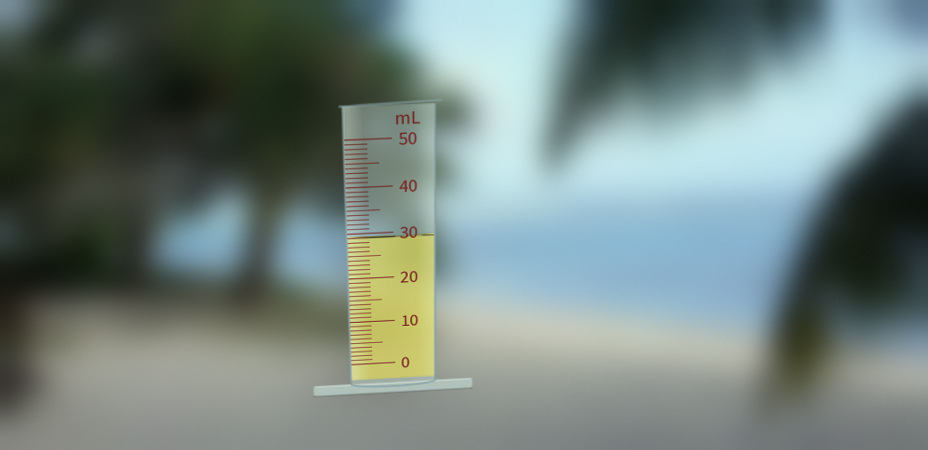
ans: {"value": 29, "unit": "mL"}
